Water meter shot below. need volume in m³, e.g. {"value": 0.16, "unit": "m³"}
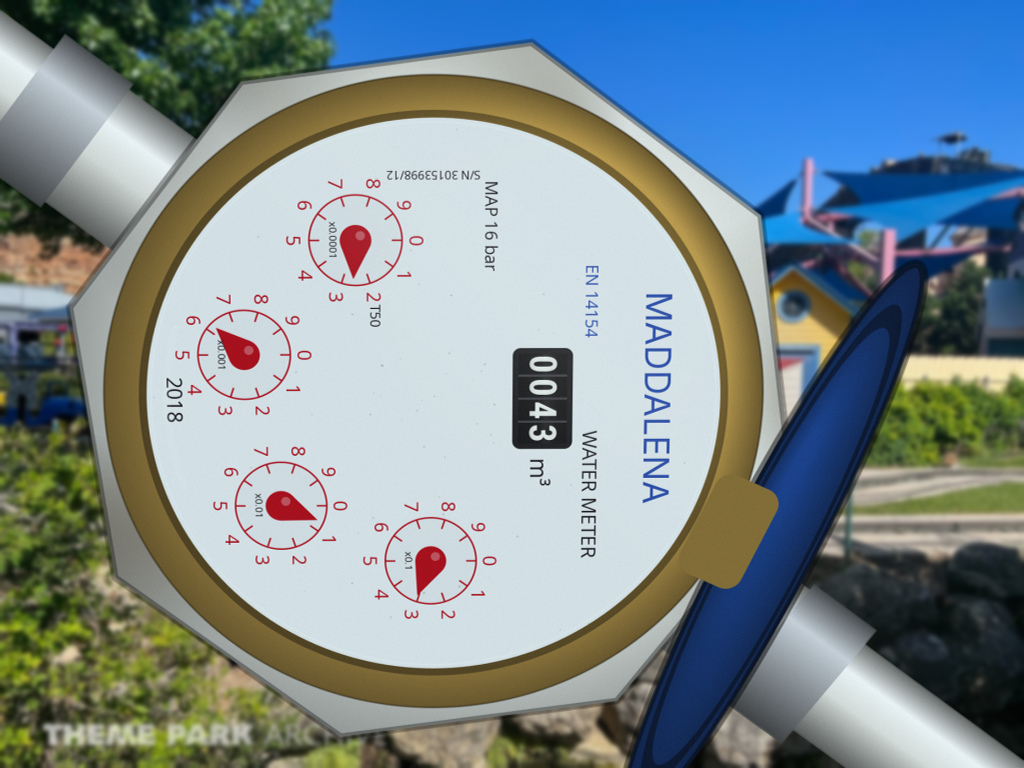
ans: {"value": 43.3062, "unit": "m³"}
